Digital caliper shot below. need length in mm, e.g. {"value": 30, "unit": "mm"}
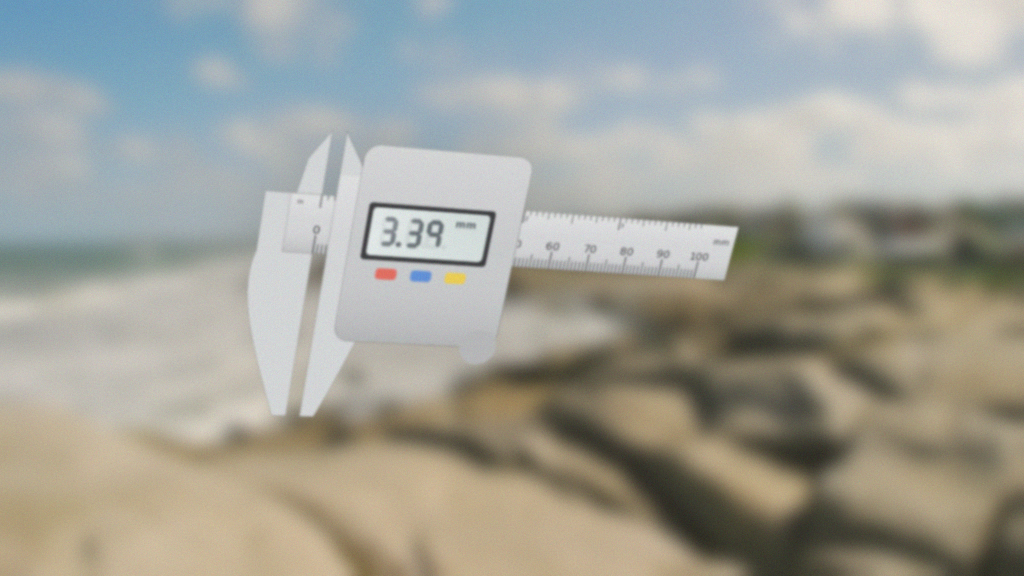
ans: {"value": 3.39, "unit": "mm"}
